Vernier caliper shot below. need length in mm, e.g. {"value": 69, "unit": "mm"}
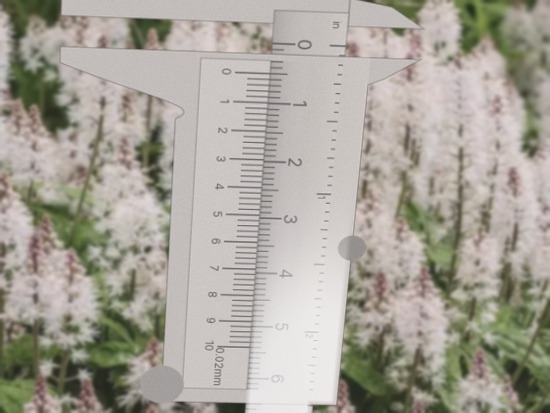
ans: {"value": 5.0, "unit": "mm"}
